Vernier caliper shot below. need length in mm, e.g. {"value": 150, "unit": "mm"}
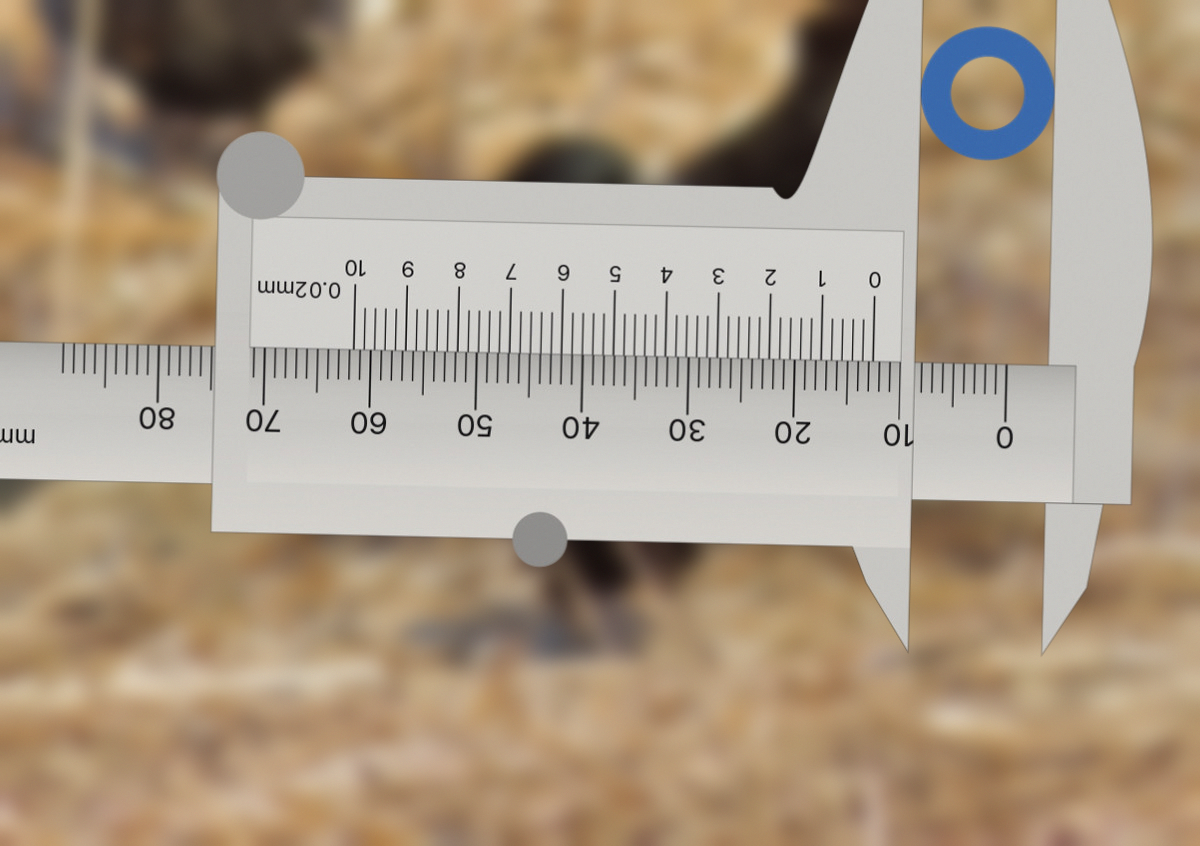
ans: {"value": 12.6, "unit": "mm"}
